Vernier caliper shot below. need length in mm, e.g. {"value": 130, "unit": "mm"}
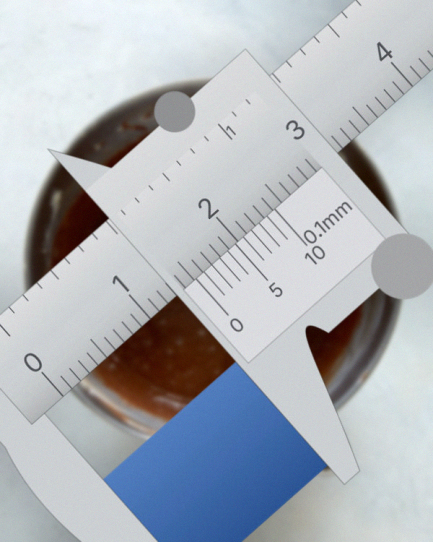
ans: {"value": 15.2, "unit": "mm"}
